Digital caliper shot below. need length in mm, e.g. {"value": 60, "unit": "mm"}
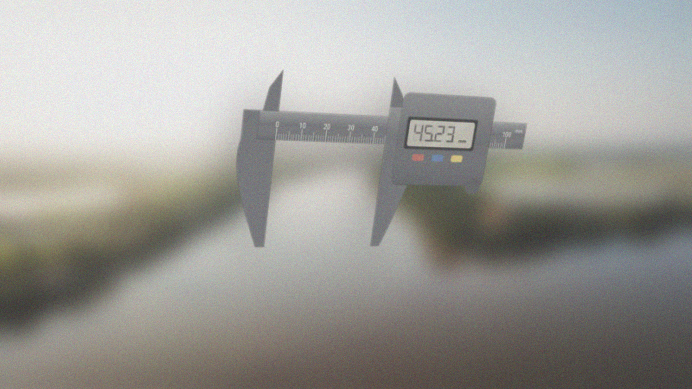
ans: {"value": 45.23, "unit": "mm"}
